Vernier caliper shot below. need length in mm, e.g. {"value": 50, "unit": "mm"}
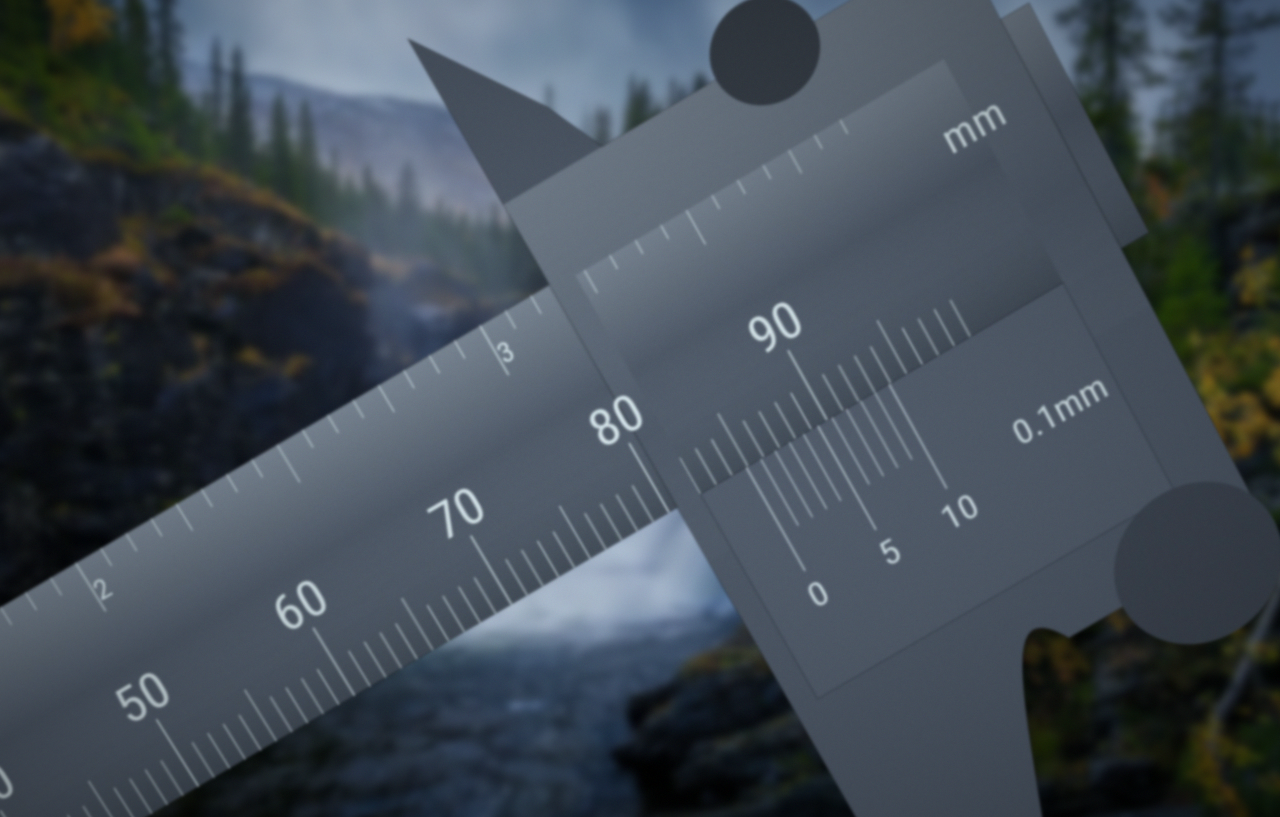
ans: {"value": 84.9, "unit": "mm"}
